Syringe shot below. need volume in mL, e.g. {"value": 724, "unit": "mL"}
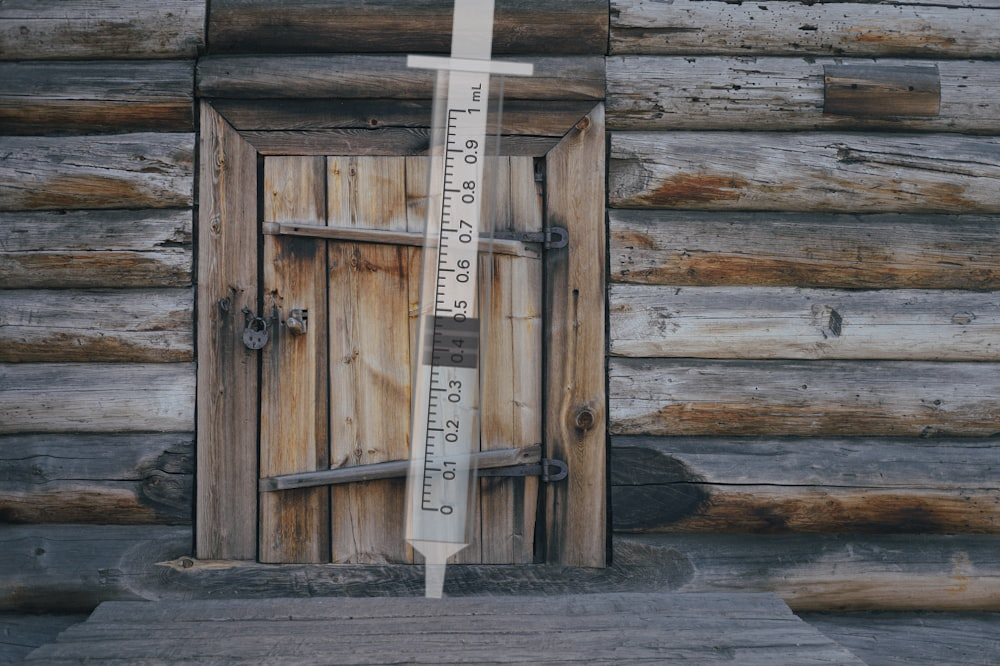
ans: {"value": 0.36, "unit": "mL"}
